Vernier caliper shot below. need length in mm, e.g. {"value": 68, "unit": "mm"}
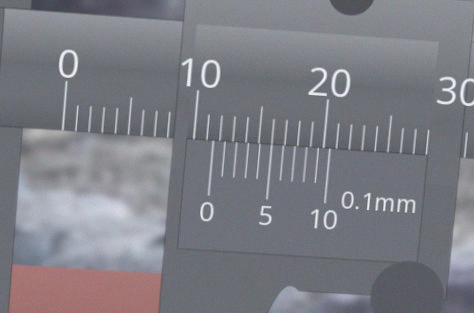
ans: {"value": 11.5, "unit": "mm"}
